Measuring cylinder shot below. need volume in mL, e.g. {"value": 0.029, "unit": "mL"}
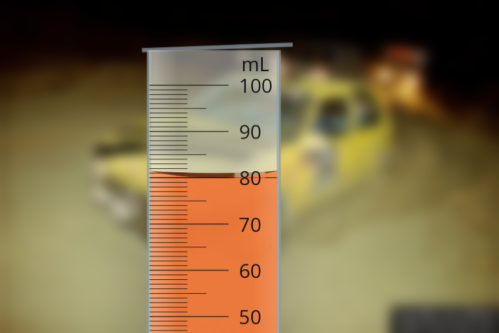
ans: {"value": 80, "unit": "mL"}
